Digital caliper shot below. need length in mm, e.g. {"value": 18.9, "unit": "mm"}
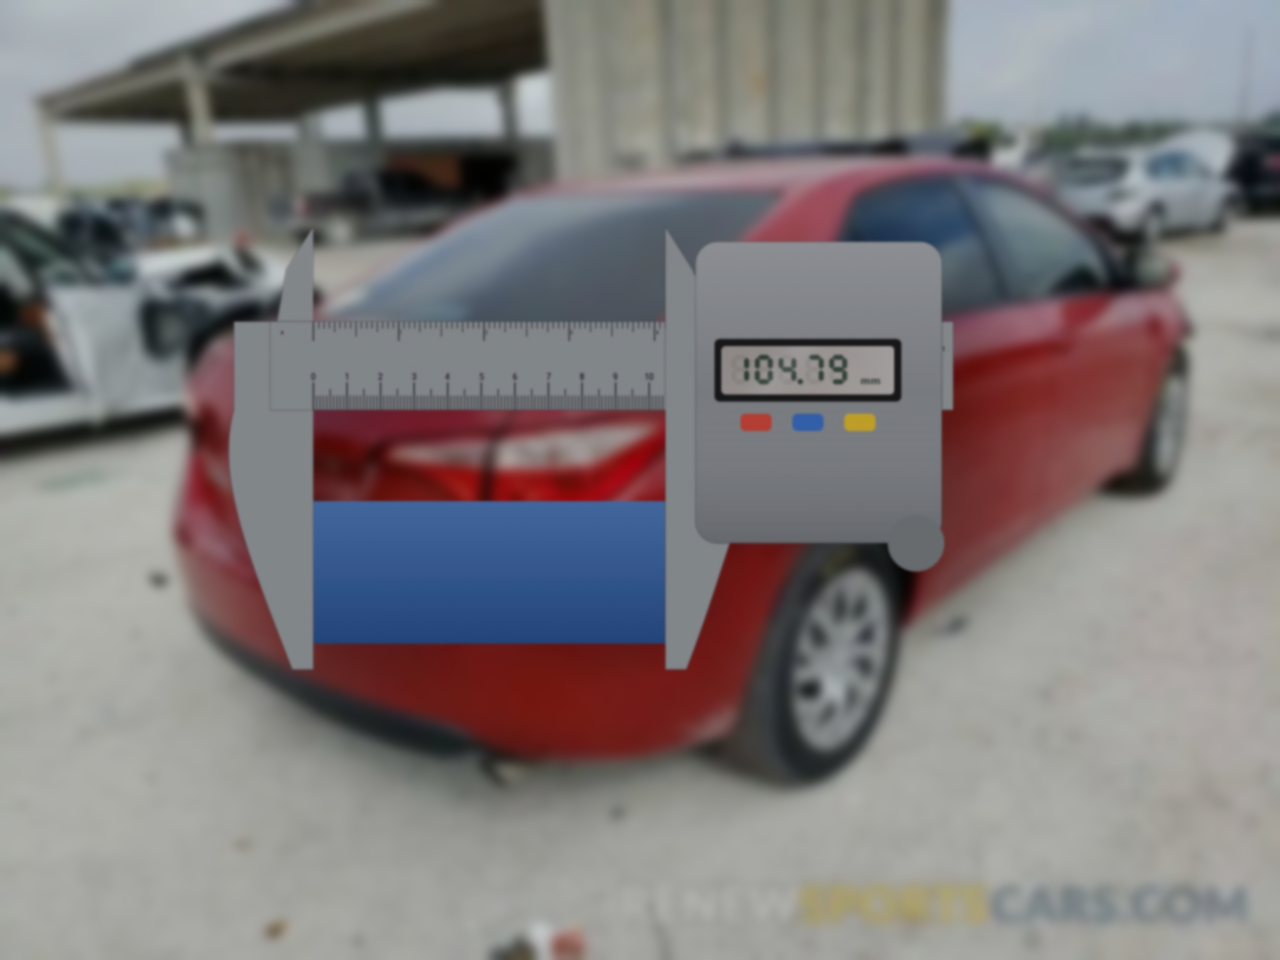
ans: {"value": 104.79, "unit": "mm"}
